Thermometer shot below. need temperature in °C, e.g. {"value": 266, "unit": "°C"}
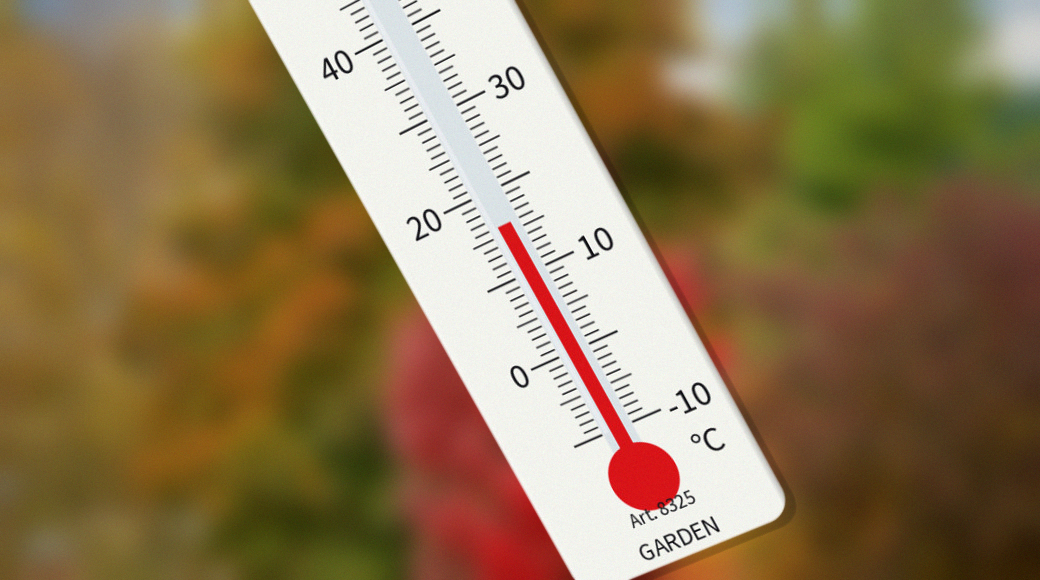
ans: {"value": 16, "unit": "°C"}
